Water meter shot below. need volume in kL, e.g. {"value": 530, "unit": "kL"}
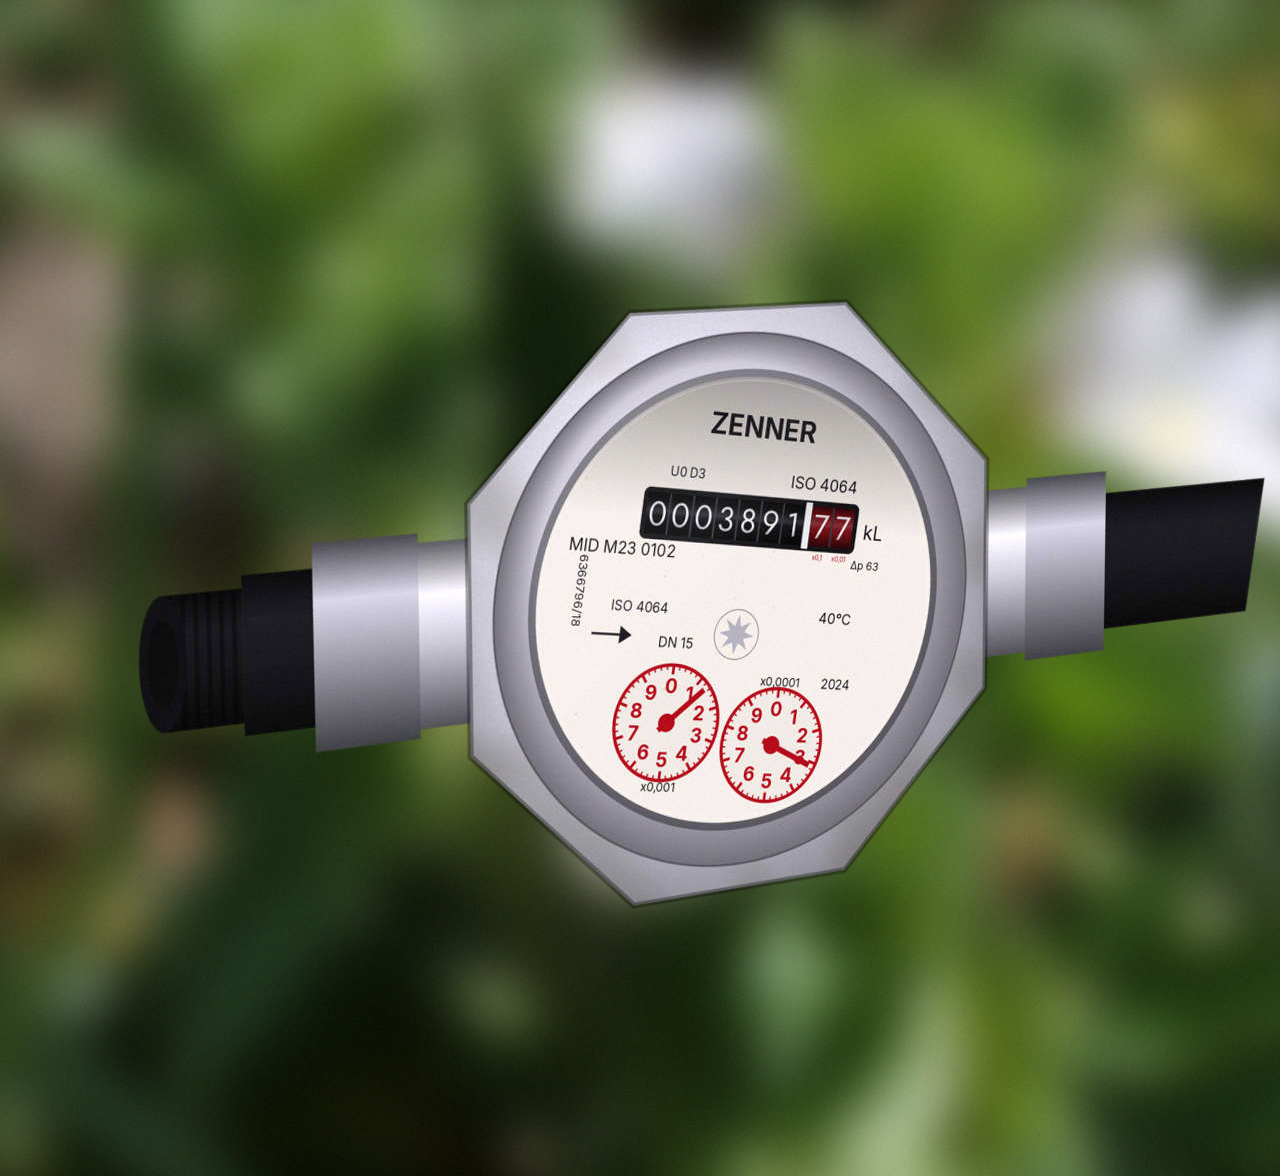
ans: {"value": 3891.7713, "unit": "kL"}
